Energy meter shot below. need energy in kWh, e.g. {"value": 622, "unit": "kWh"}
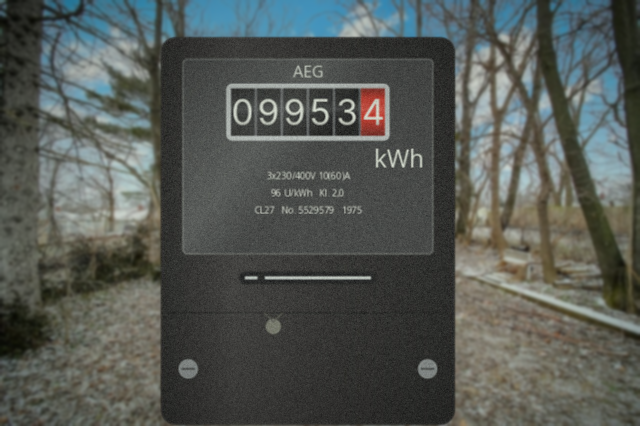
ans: {"value": 9953.4, "unit": "kWh"}
